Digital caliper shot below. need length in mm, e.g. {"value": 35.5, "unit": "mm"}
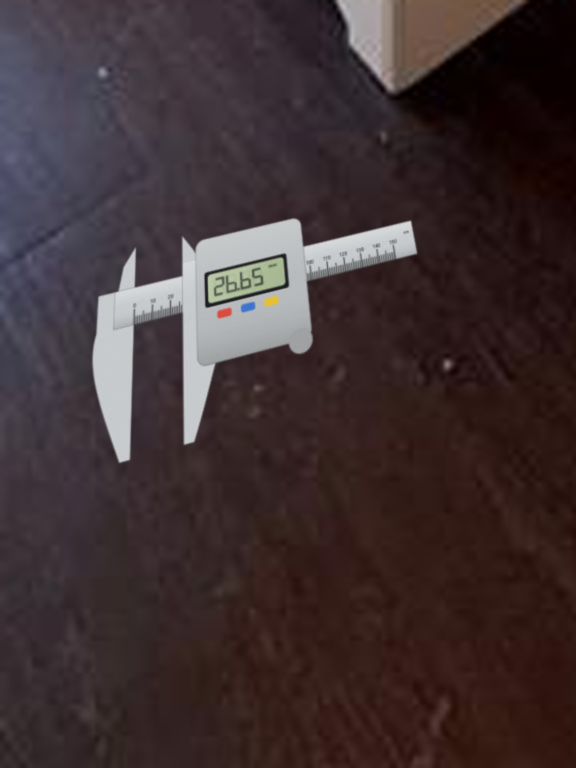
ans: {"value": 26.65, "unit": "mm"}
